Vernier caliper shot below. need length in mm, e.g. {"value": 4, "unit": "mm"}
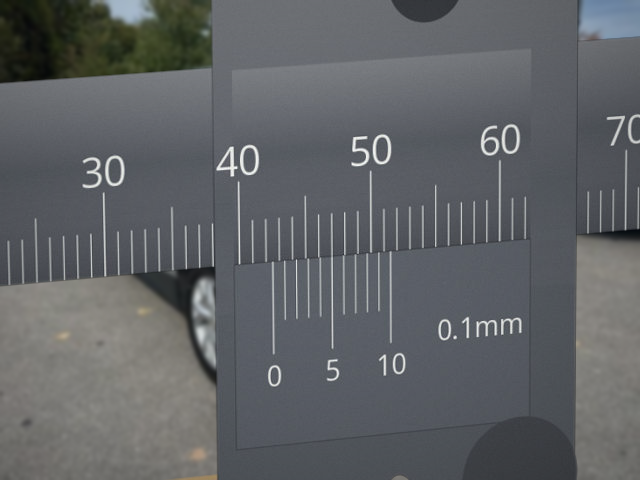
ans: {"value": 42.5, "unit": "mm"}
